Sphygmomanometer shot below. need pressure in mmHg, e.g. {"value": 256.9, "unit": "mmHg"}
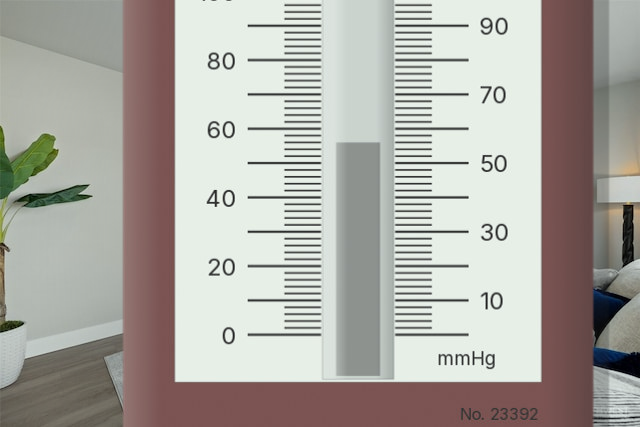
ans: {"value": 56, "unit": "mmHg"}
